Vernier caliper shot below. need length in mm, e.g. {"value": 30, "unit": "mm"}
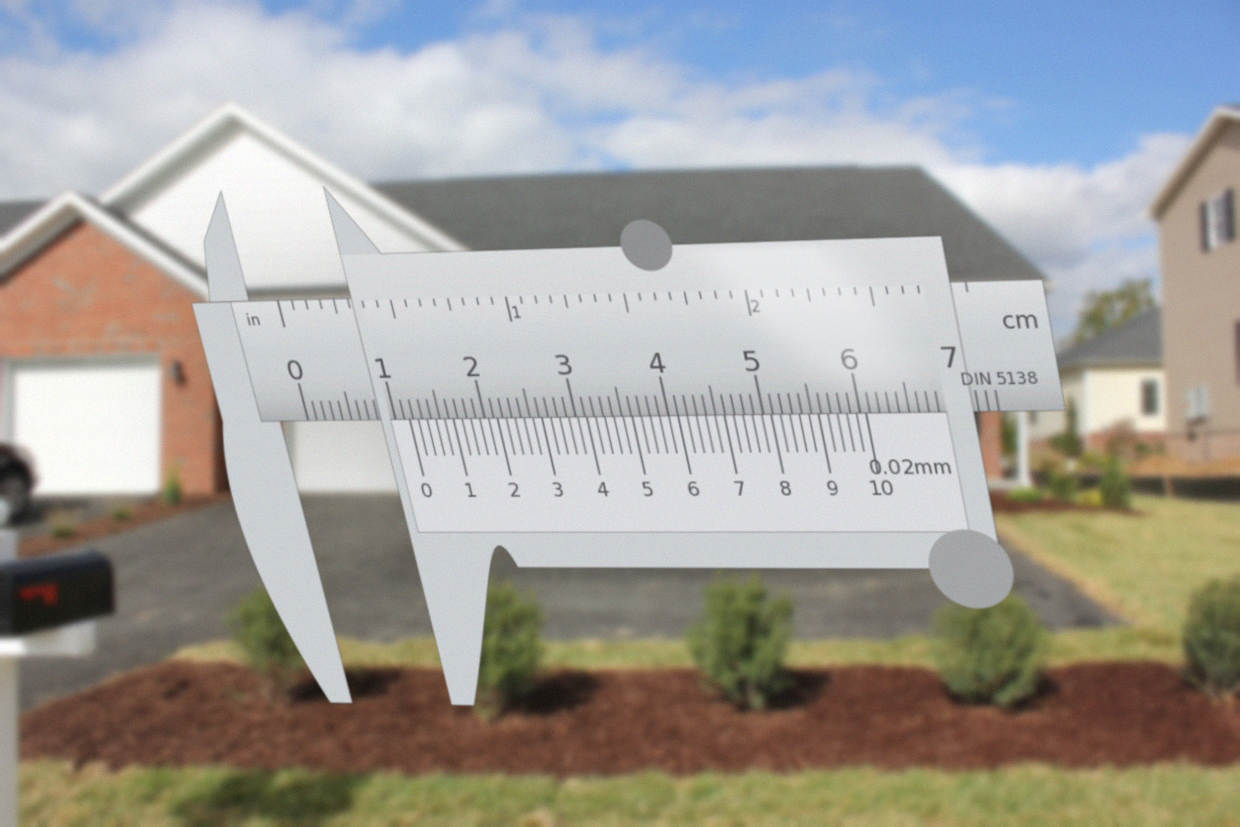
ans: {"value": 11.6, "unit": "mm"}
